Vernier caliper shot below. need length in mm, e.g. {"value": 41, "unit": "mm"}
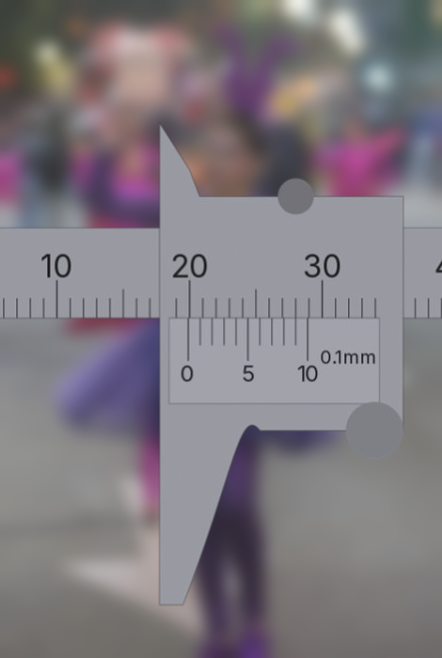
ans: {"value": 19.9, "unit": "mm"}
